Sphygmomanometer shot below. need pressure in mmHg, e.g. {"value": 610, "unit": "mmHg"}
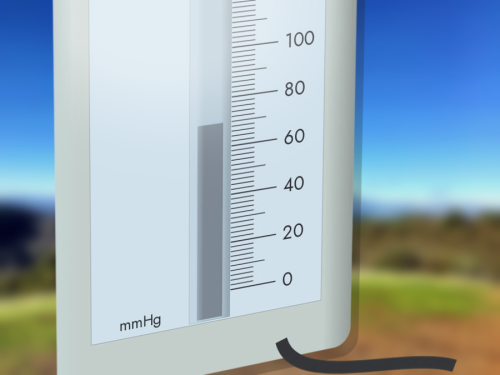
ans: {"value": 70, "unit": "mmHg"}
